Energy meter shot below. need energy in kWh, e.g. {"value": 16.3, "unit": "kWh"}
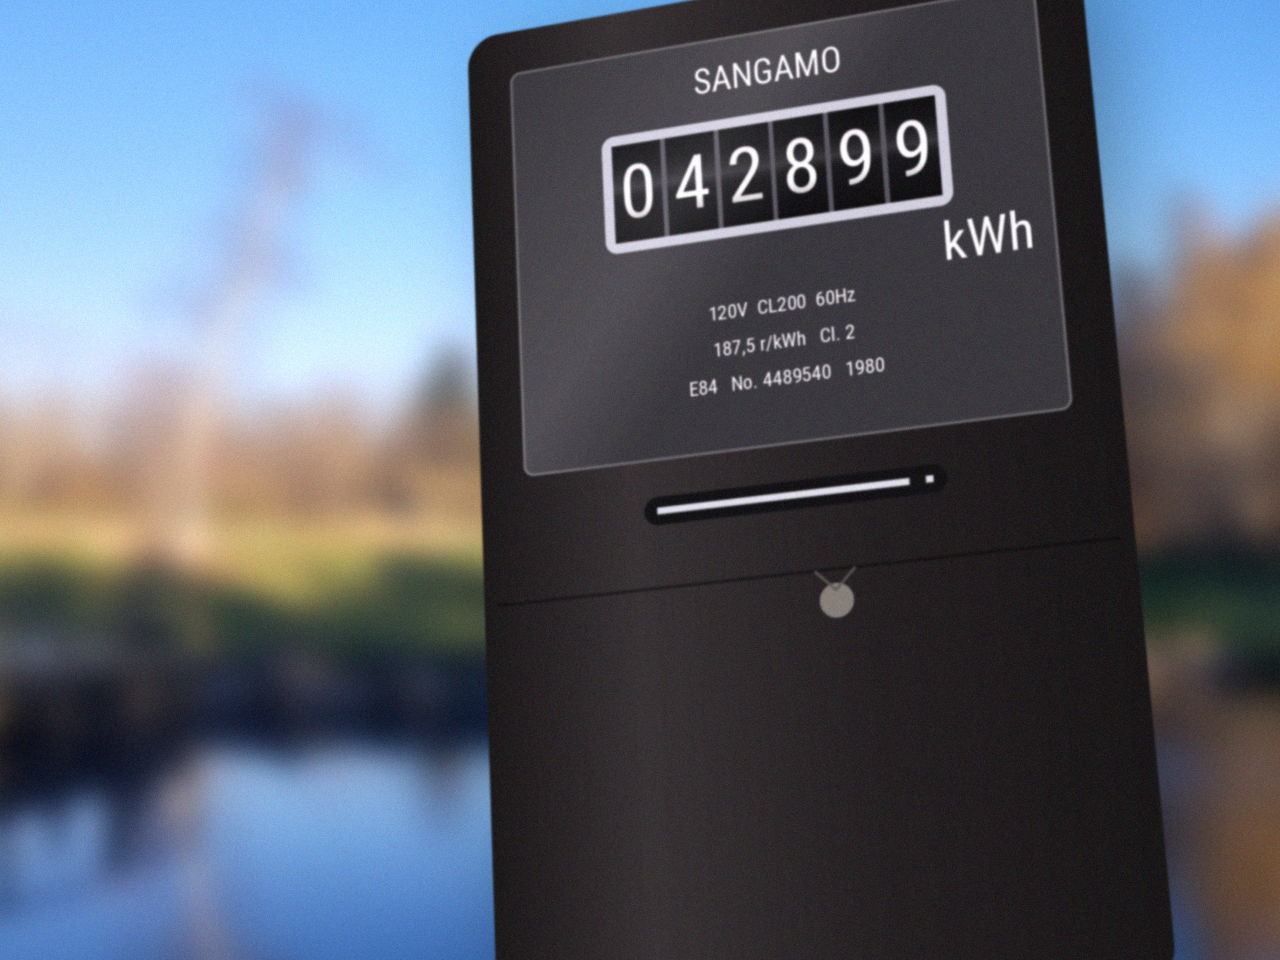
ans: {"value": 42899, "unit": "kWh"}
